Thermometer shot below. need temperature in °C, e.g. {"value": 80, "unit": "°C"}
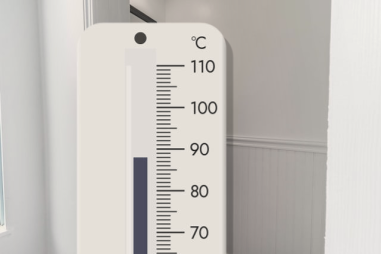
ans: {"value": 88, "unit": "°C"}
